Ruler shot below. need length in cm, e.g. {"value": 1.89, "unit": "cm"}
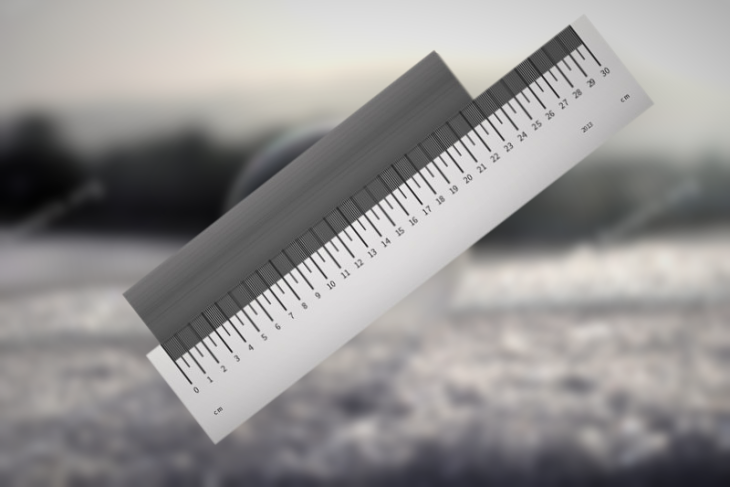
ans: {"value": 23, "unit": "cm"}
